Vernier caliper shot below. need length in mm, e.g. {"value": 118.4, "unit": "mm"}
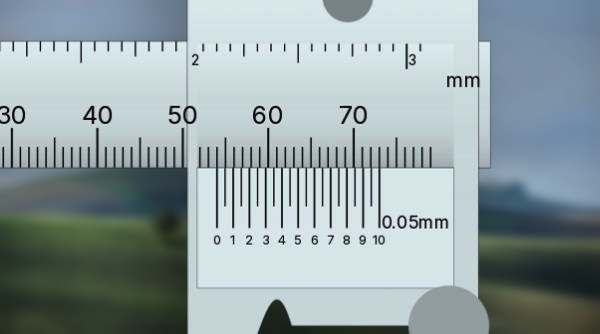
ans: {"value": 54.0, "unit": "mm"}
